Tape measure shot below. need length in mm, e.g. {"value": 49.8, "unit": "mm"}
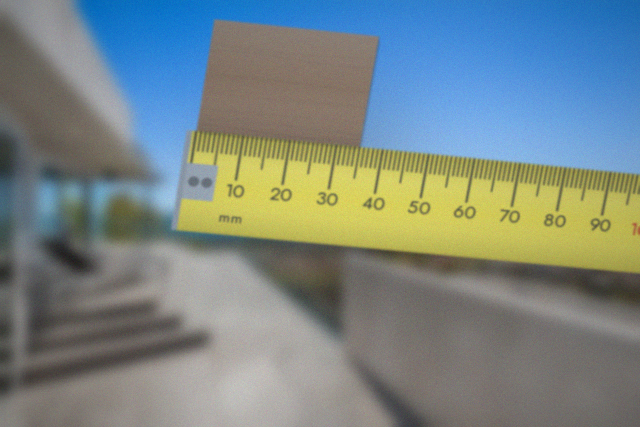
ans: {"value": 35, "unit": "mm"}
